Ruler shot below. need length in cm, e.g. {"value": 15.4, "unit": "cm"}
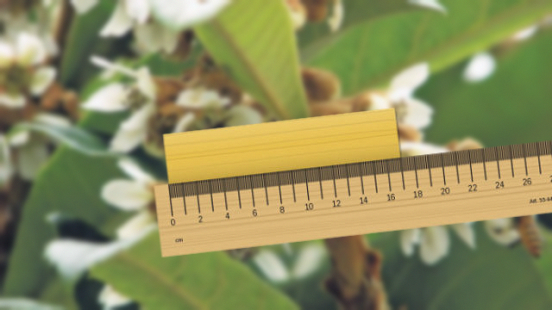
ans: {"value": 17, "unit": "cm"}
